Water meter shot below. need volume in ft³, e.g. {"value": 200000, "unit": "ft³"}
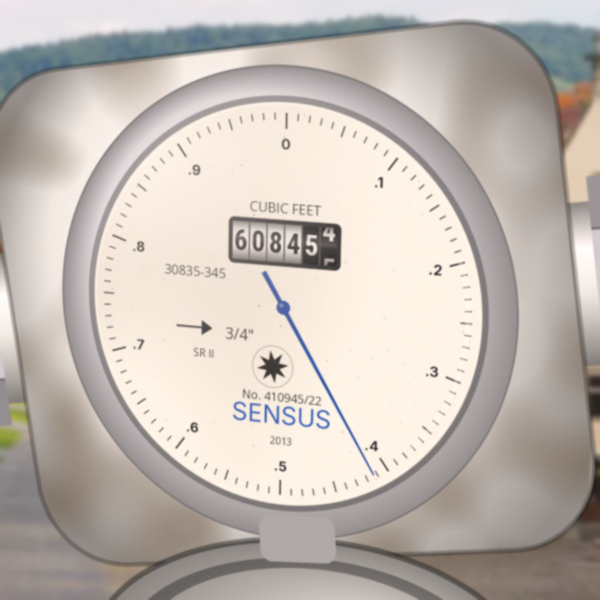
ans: {"value": 608454.41, "unit": "ft³"}
